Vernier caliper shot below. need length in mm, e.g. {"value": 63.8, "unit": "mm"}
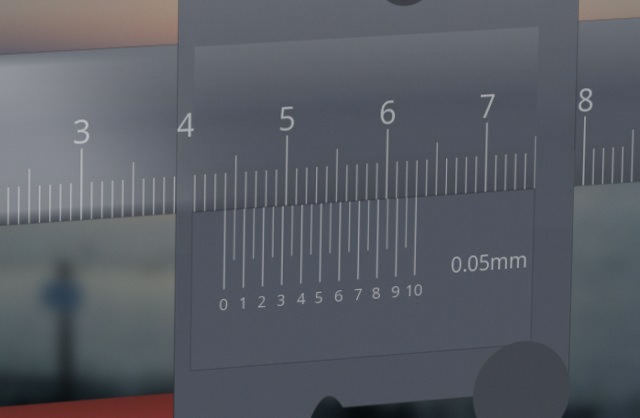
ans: {"value": 44.0, "unit": "mm"}
